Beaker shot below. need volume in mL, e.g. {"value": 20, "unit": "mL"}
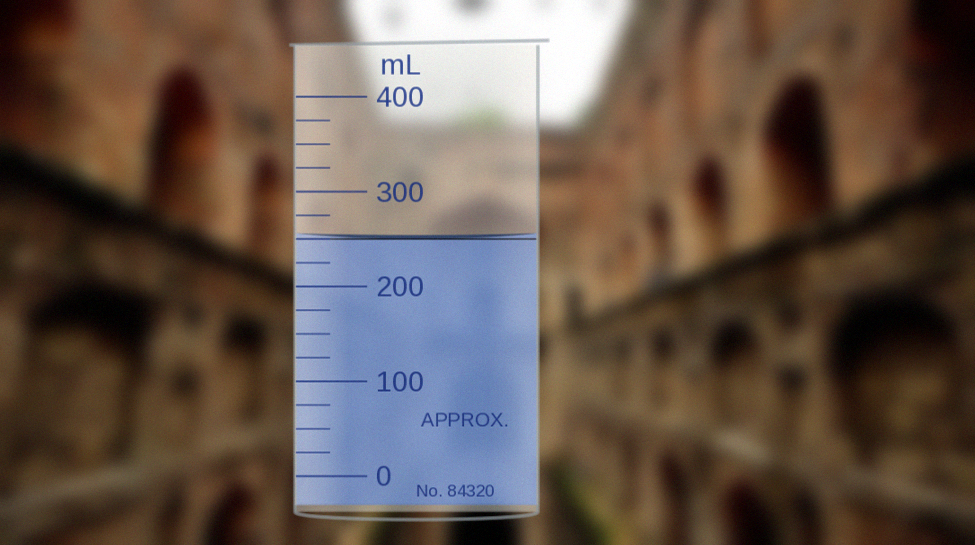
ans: {"value": 250, "unit": "mL"}
